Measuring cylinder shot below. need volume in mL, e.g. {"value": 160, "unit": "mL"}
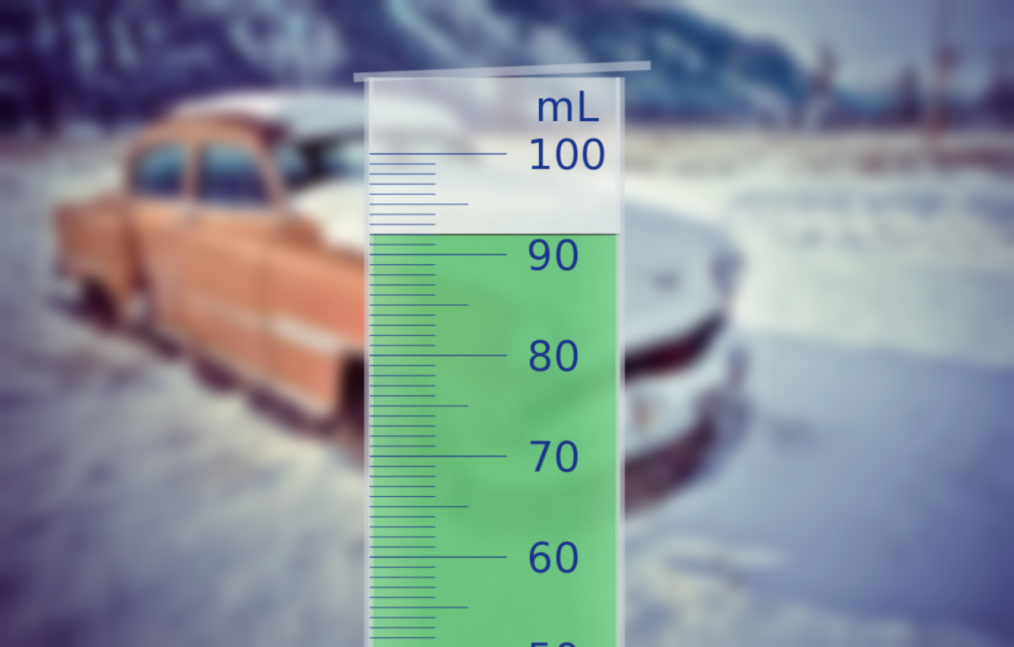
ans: {"value": 92, "unit": "mL"}
